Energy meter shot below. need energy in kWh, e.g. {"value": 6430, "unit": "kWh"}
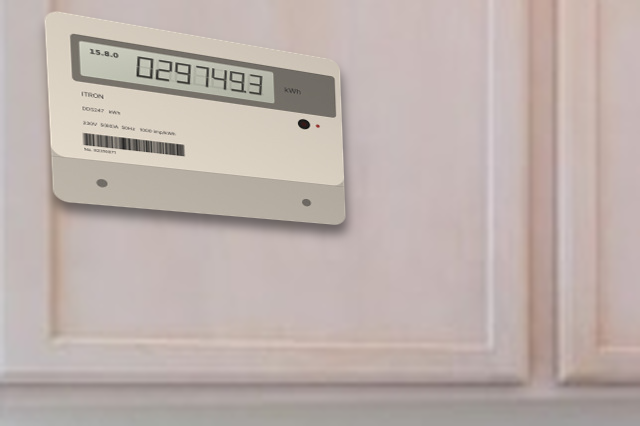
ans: {"value": 29749.3, "unit": "kWh"}
